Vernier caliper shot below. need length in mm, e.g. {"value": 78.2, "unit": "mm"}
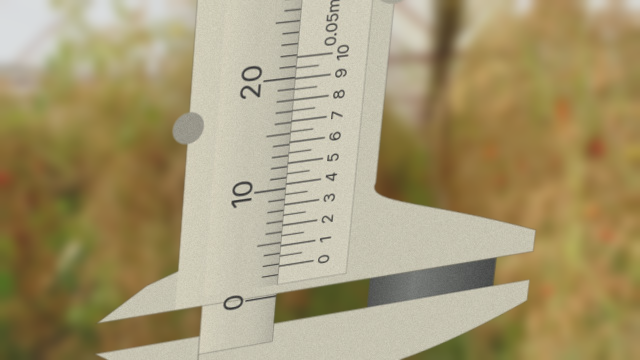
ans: {"value": 2.8, "unit": "mm"}
